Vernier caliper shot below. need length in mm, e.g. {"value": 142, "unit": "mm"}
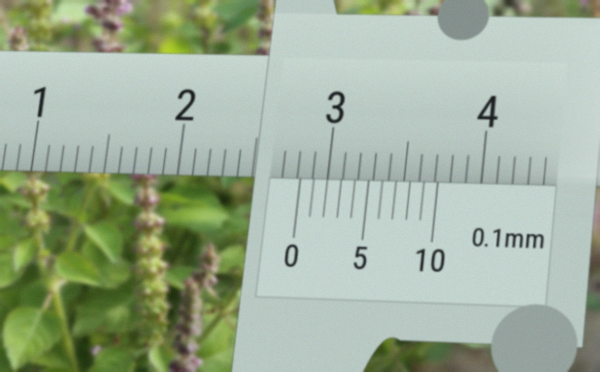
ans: {"value": 28.2, "unit": "mm"}
